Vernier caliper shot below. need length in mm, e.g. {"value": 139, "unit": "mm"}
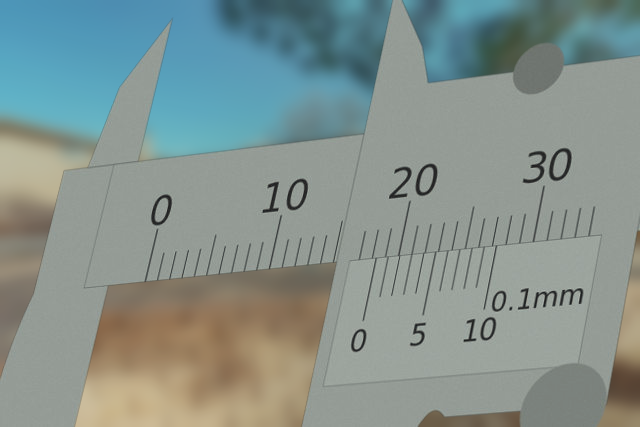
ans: {"value": 18.3, "unit": "mm"}
